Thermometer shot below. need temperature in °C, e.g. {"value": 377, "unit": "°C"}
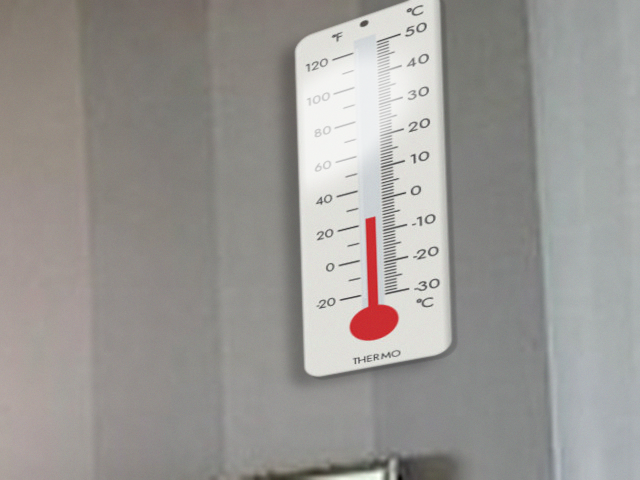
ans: {"value": -5, "unit": "°C"}
